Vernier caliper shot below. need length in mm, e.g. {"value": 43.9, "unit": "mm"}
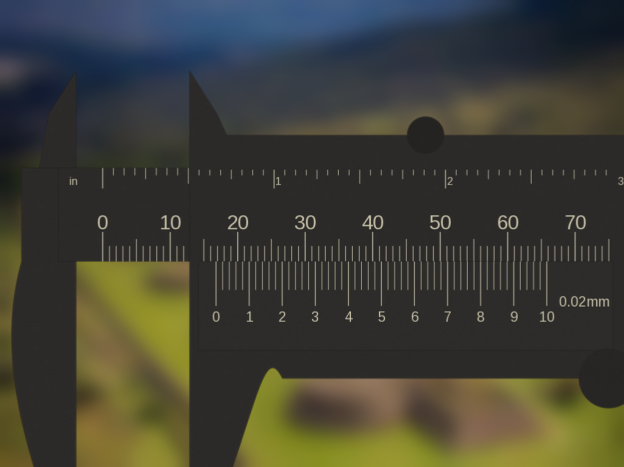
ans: {"value": 16.8, "unit": "mm"}
